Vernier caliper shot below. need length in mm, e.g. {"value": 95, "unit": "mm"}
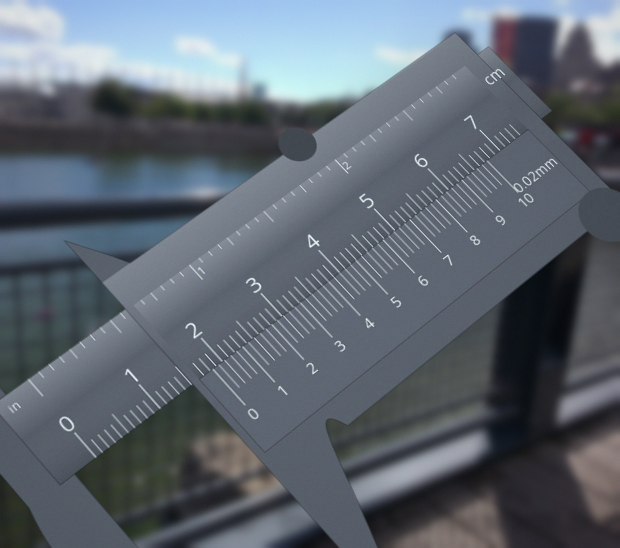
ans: {"value": 18.4, "unit": "mm"}
